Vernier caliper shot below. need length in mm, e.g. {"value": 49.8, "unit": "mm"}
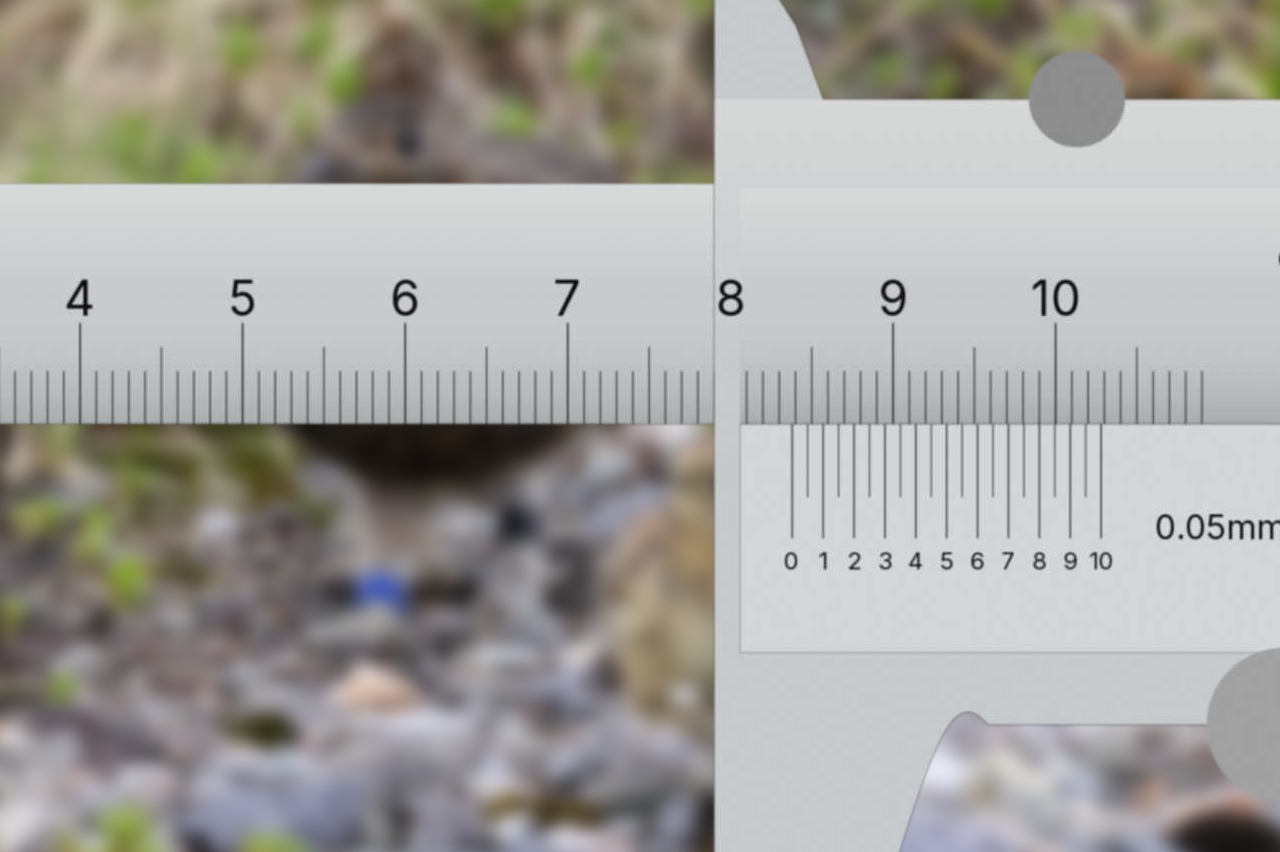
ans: {"value": 83.8, "unit": "mm"}
